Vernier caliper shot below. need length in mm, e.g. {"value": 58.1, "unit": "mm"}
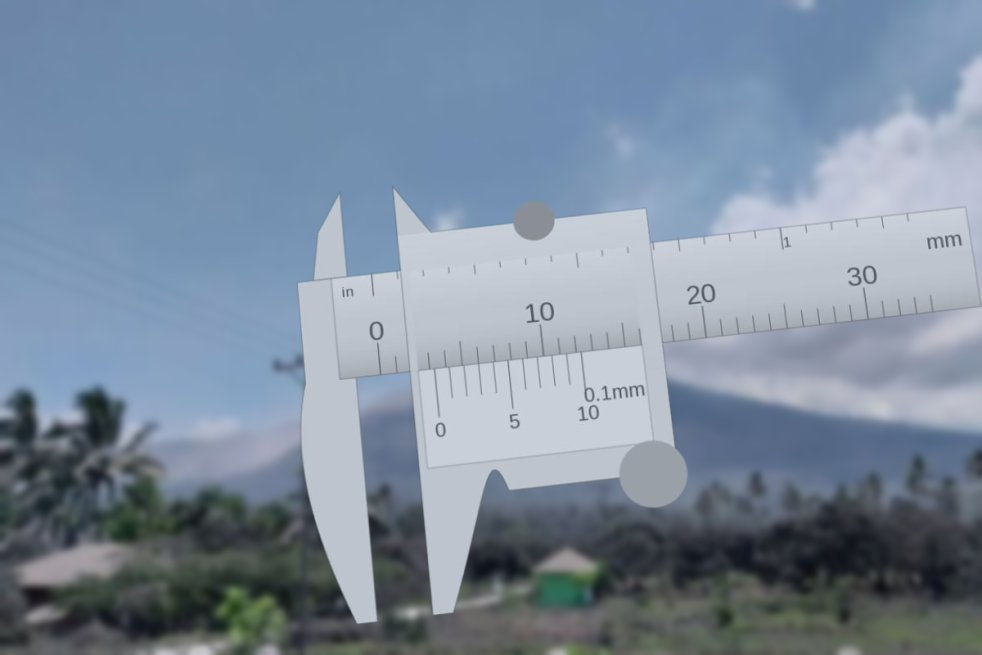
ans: {"value": 3.3, "unit": "mm"}
